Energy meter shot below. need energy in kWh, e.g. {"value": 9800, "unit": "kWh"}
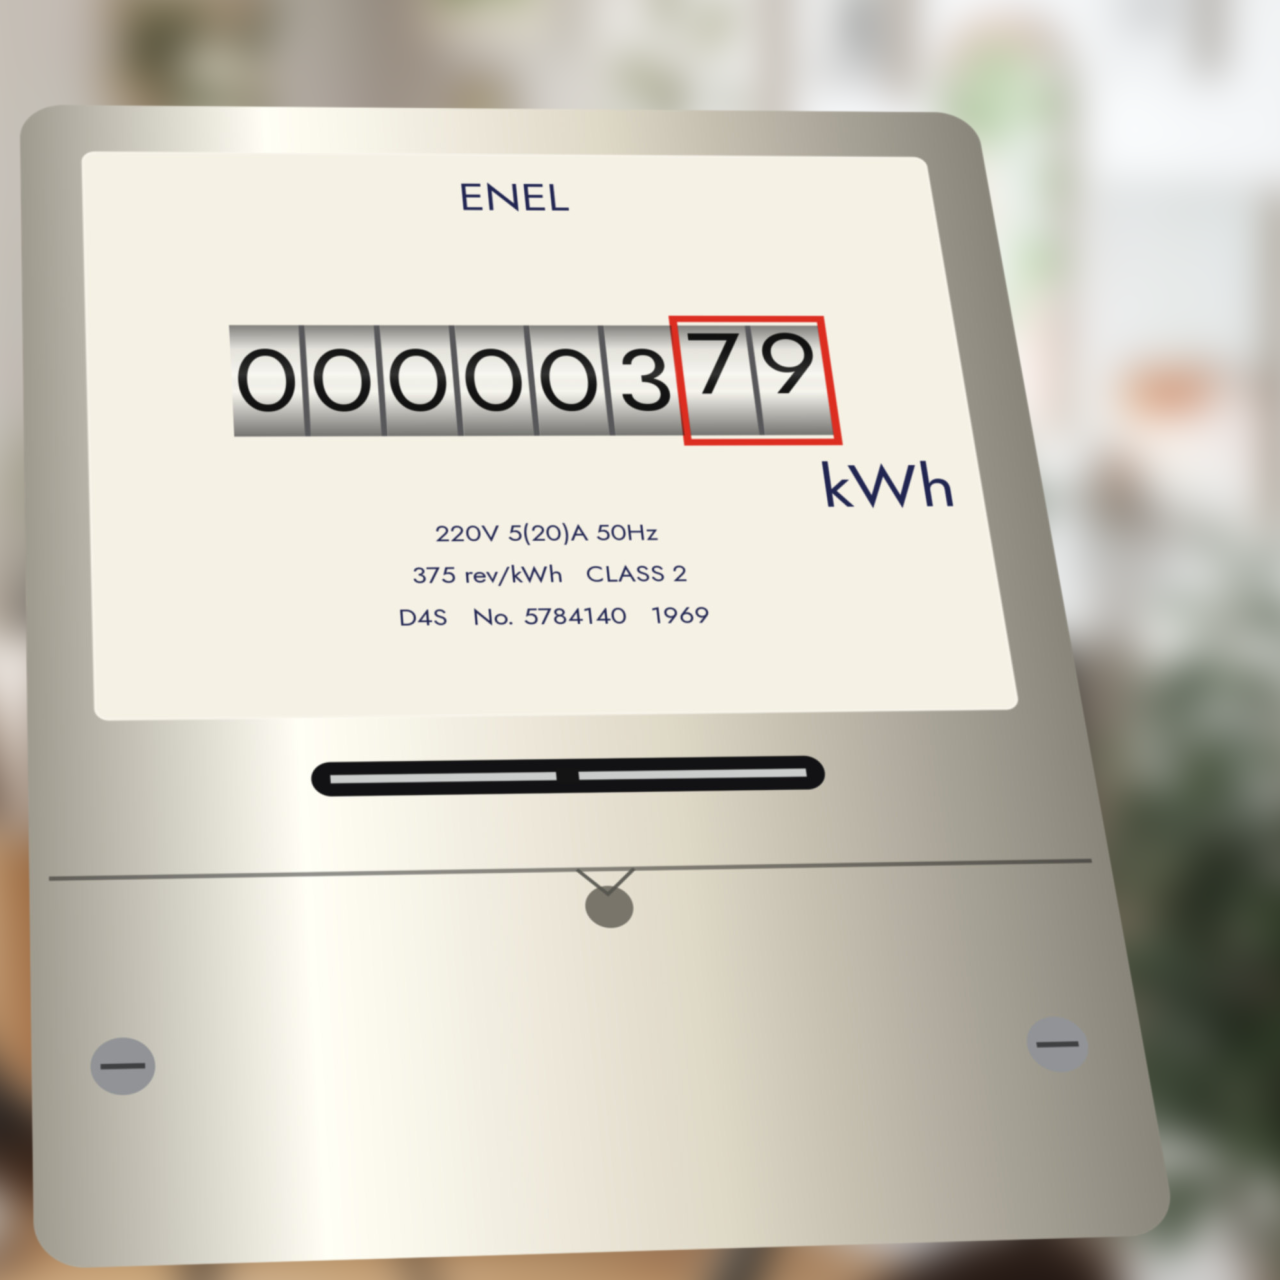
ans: {"value": 3.79, "unit": "kWh"}
